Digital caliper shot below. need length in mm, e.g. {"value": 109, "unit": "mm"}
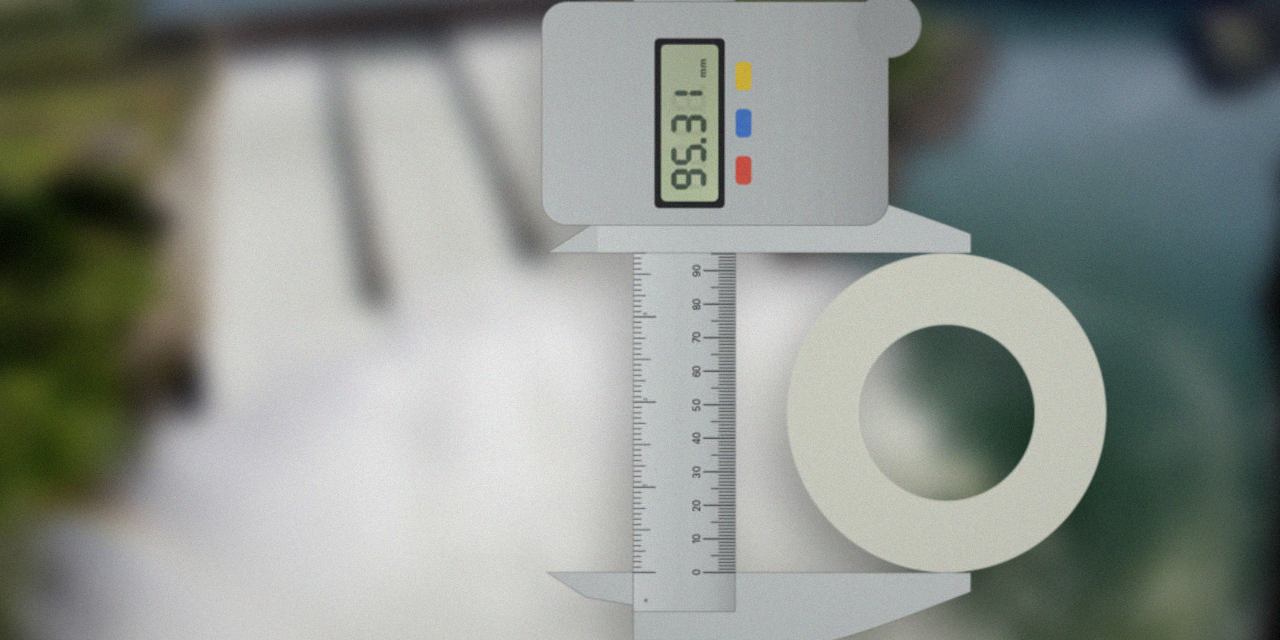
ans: {"value": 95.31, "unit": "mm"}
